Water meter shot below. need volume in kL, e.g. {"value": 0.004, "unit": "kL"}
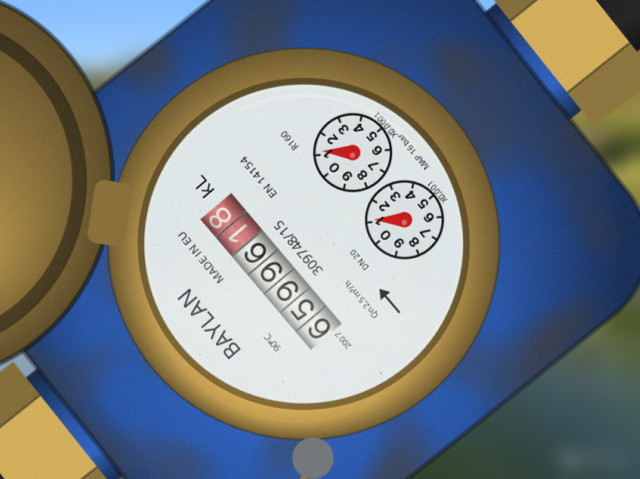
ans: {"value": 65996.1811, "unit": "kL"}
